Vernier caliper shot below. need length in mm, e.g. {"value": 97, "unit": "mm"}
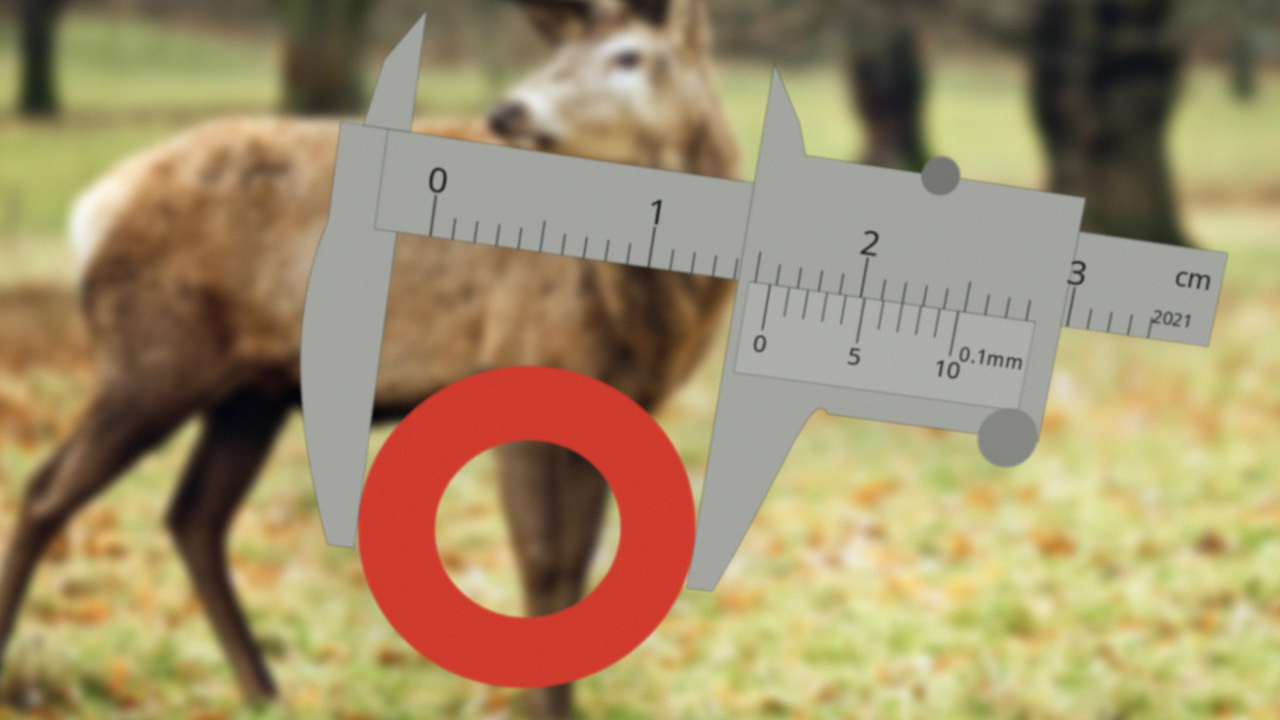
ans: {"value": 15.7, "unit": "mm"}
